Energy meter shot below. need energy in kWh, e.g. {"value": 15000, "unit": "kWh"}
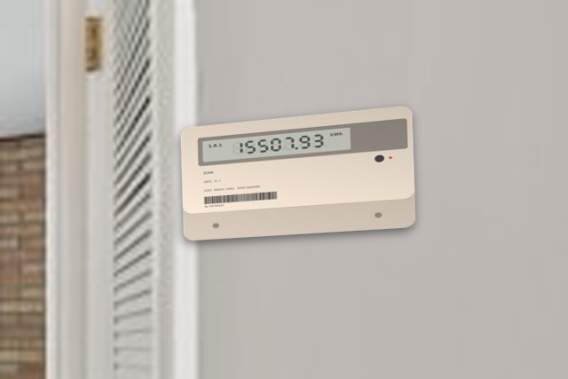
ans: {"value": 15507.93, "unit": "kWh"}
